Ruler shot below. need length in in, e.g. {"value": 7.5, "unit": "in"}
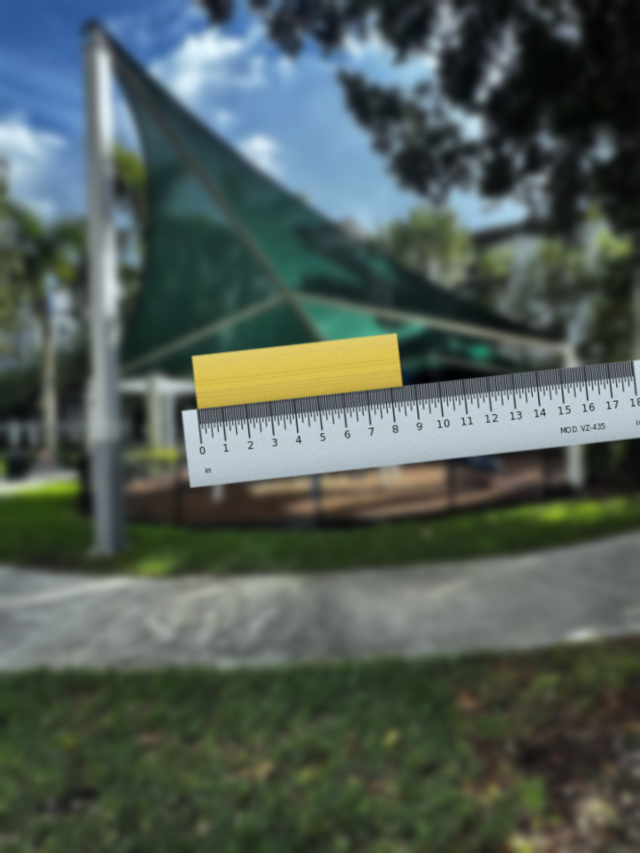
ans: {"value": 8.5, "unit": "in"}
